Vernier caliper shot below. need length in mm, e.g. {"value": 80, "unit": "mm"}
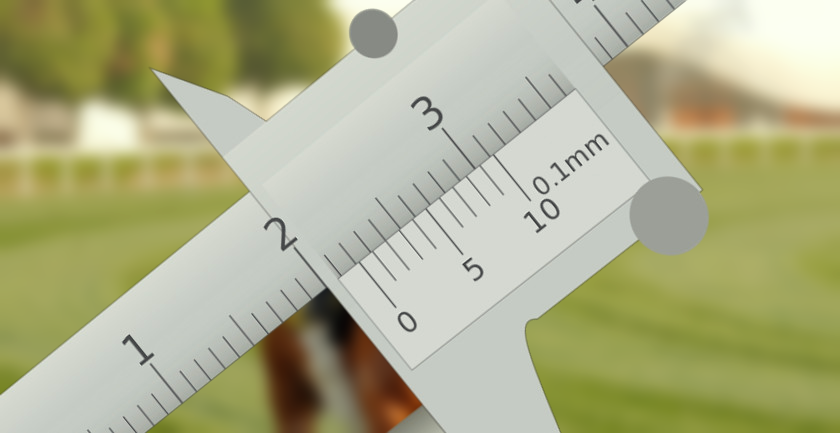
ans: {"value": 22.2, "unit": "mm"}
